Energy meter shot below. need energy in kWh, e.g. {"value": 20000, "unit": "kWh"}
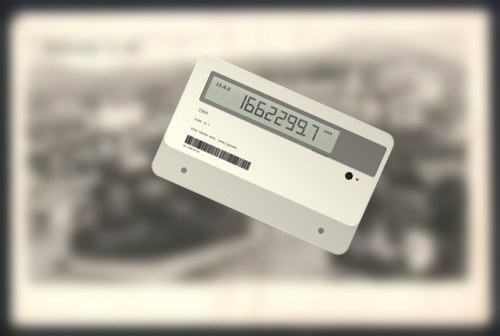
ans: {"value": 1662299.7, "unit": "kWh"}
